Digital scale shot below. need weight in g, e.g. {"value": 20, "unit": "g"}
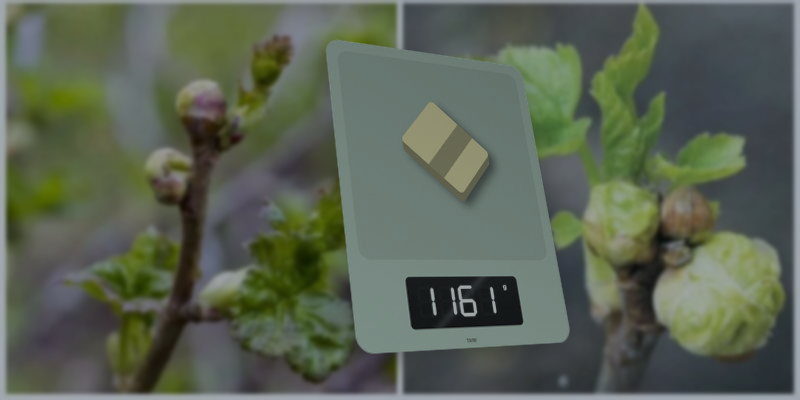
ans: {"value": 1161, "unit": "g"}
